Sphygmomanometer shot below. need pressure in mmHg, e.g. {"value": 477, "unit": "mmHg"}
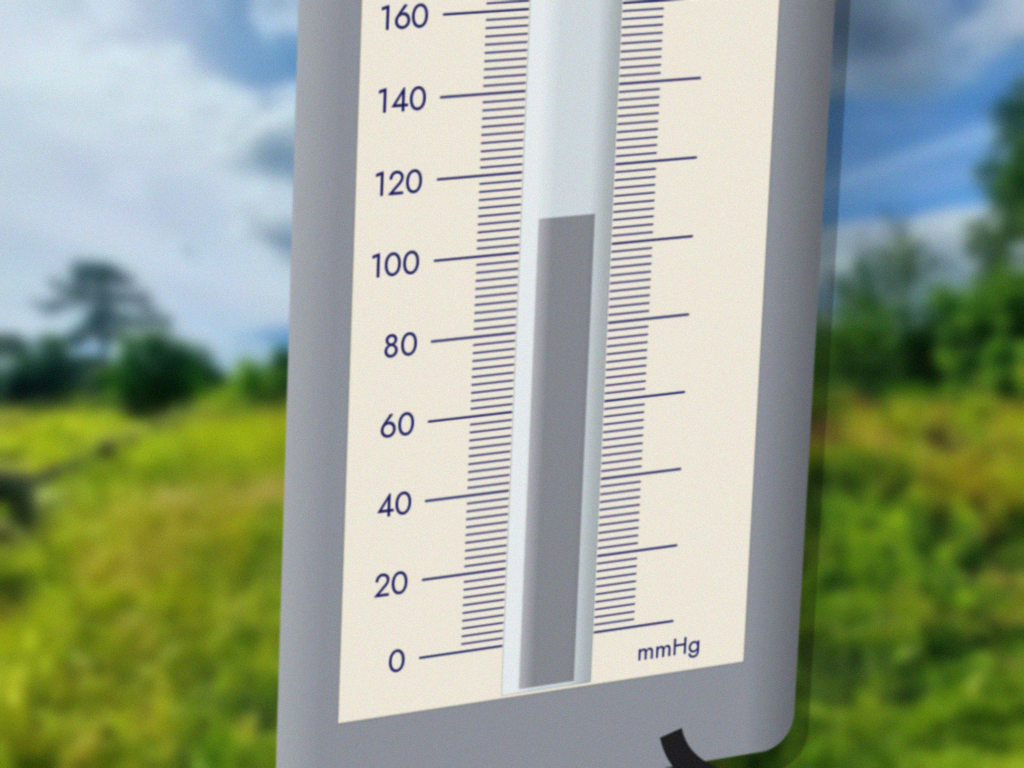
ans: {"value": 108, "unit": "mmHg"}
